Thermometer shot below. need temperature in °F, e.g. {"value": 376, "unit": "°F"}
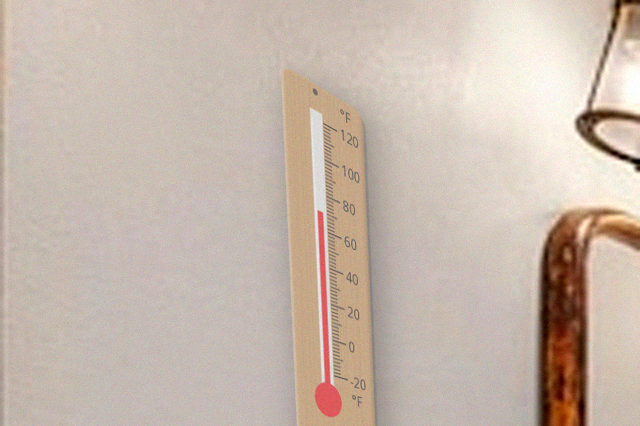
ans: {"value": 70, "unit": "°F"}
